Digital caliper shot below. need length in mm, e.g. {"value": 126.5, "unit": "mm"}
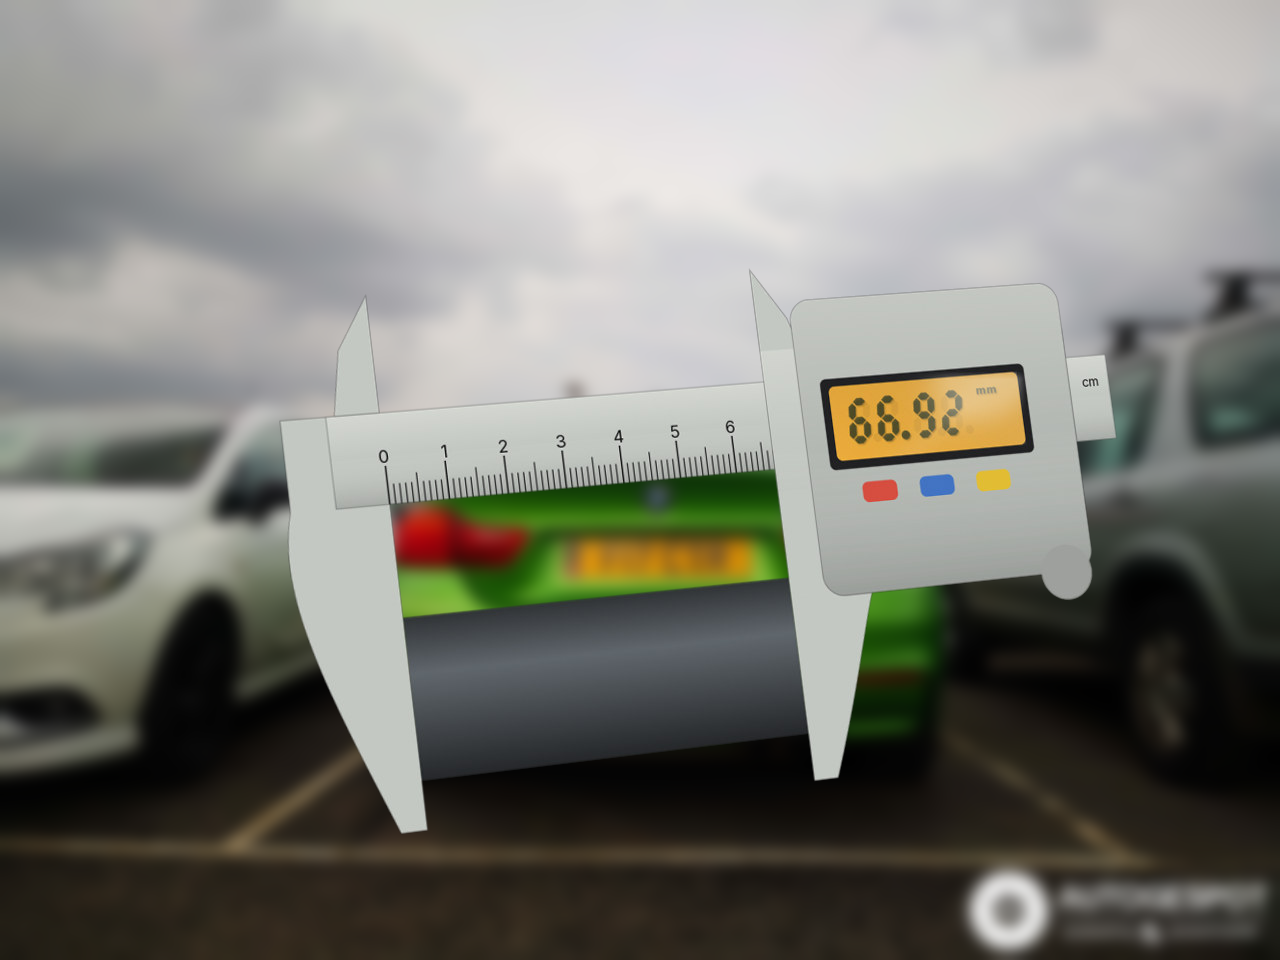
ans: {"value": 66.92, "unit": "mm"}
